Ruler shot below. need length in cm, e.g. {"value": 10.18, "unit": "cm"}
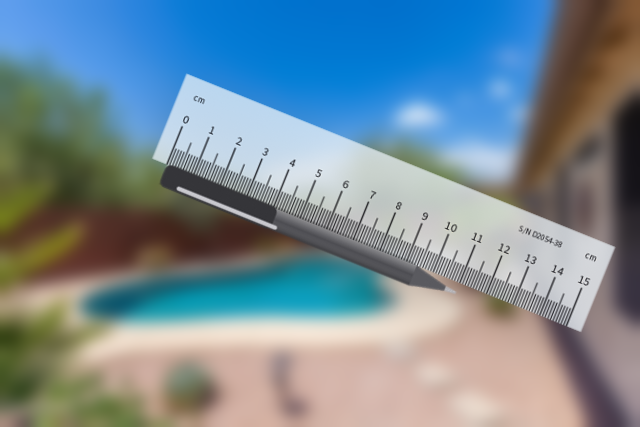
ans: {"value": 11, "unit": "cm"}
